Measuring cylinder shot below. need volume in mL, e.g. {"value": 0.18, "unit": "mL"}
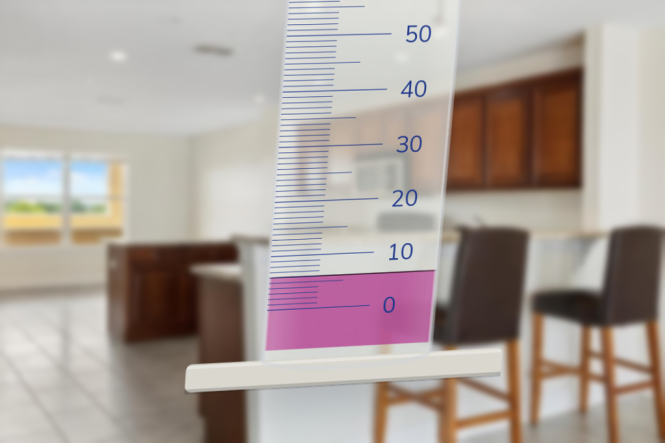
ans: {"value": 6, "unit": "mL"}
